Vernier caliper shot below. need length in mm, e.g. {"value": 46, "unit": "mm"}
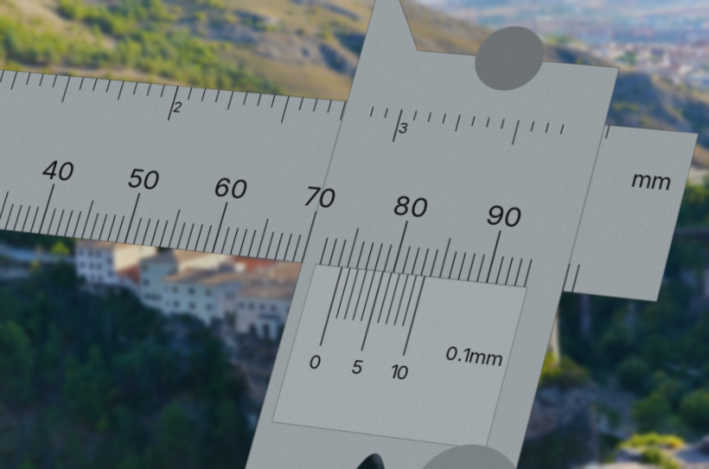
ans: {"value": 74.4, "unit": "mm"}
